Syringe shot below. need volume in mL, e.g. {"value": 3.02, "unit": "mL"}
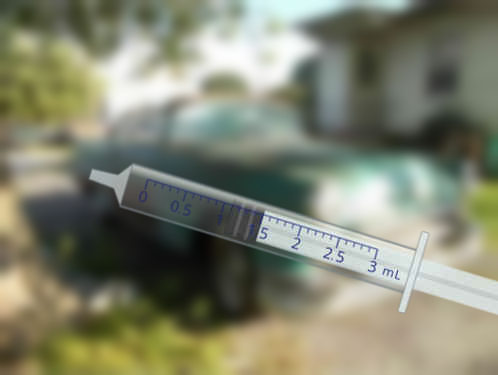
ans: {"value": 1.1, "unit": "mL"}
